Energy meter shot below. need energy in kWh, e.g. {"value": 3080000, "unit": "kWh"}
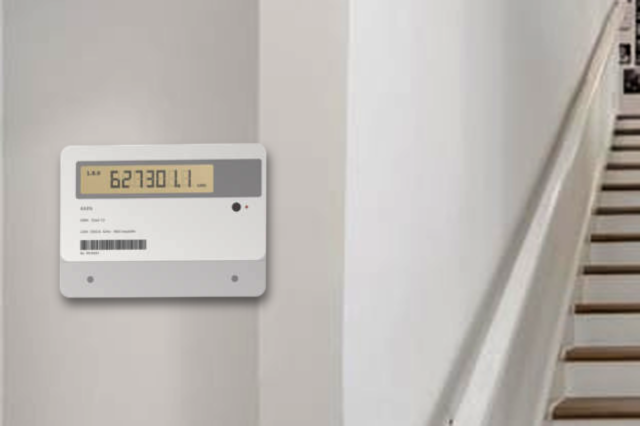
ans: {"value": 627301.1, "unit": "kWh"}
